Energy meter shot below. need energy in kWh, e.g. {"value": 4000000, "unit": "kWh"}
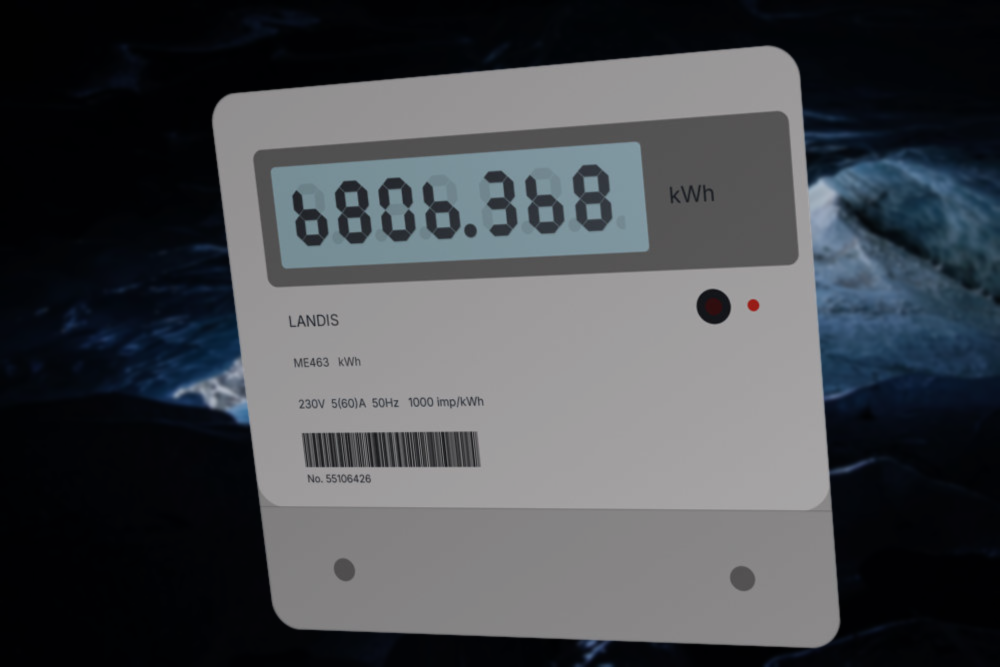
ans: {"value": 6806.368, "unit": "kWh"}
